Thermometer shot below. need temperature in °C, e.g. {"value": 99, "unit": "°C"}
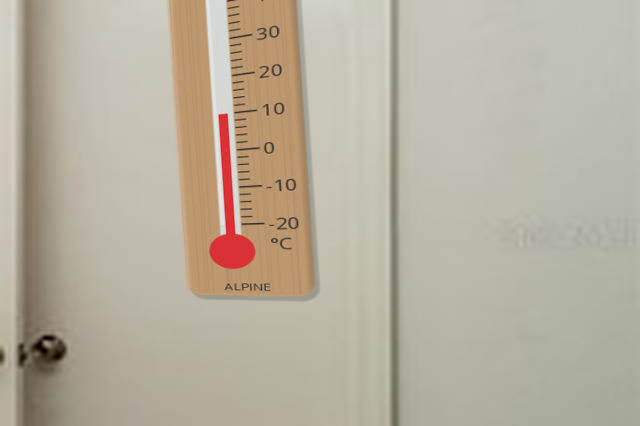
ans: {"value": 10, "unit": "°C"}
